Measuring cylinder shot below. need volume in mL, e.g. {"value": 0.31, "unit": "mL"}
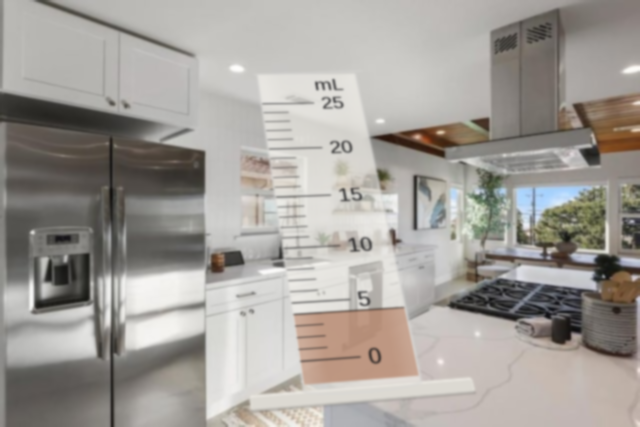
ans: {"value": 4, "unit": "mL"}
